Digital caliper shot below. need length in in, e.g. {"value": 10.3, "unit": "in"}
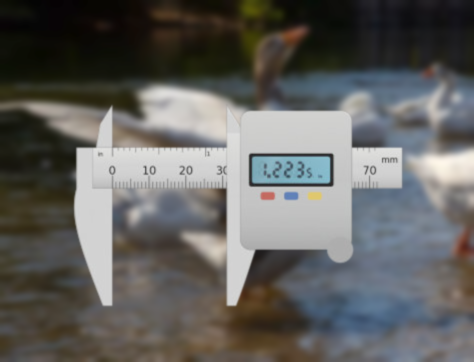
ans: {"value": 1.2235, "unit": "in"}
